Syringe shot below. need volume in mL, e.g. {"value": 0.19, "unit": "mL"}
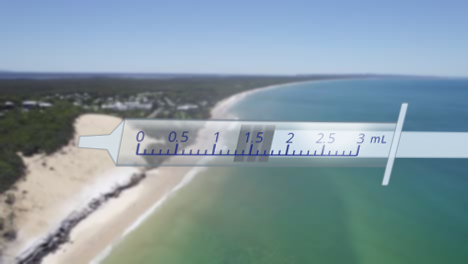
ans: {"value": 1.3, "unit": "mL"}
